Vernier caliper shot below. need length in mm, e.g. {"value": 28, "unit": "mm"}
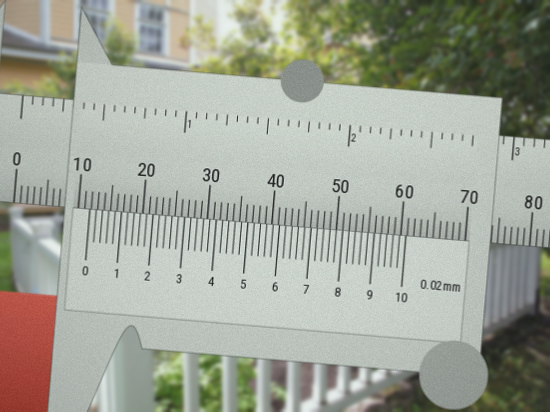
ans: {"value": 11.8, "unit": "mm"}
